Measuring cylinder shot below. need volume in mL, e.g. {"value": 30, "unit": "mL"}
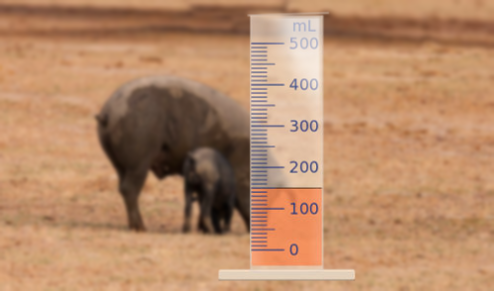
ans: {"value": 150, "unit": "mL"}
